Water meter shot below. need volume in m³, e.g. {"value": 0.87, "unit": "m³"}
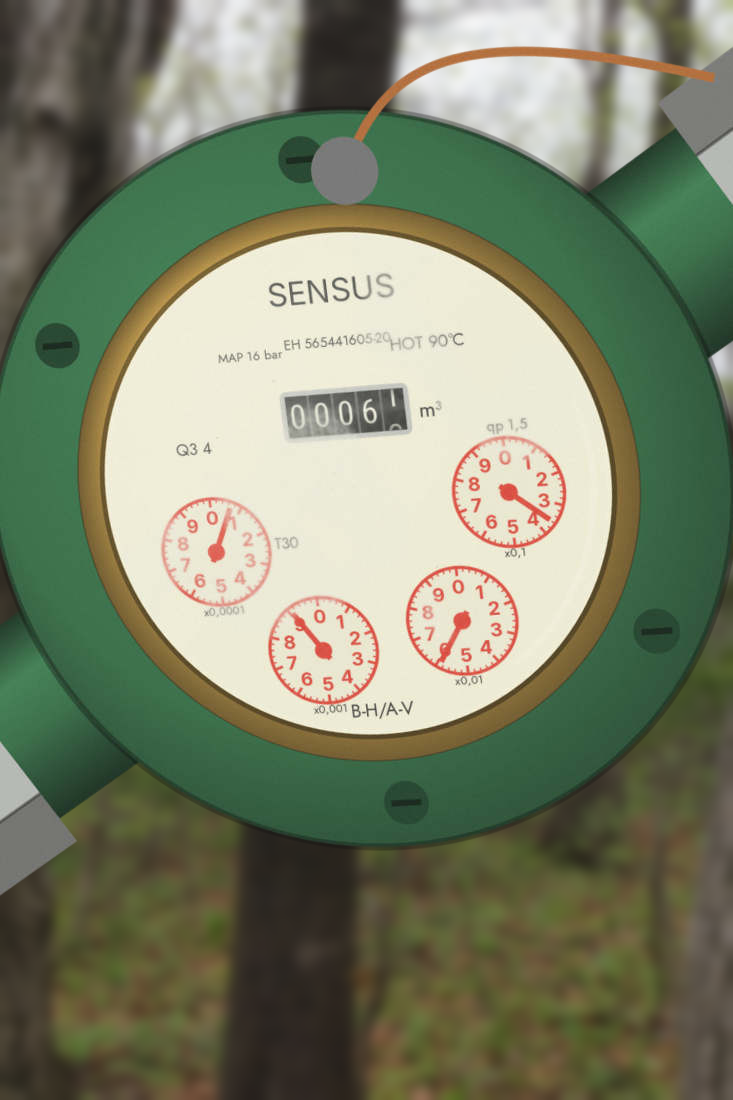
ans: {"value": 61.3590, "unit": "m³"}
